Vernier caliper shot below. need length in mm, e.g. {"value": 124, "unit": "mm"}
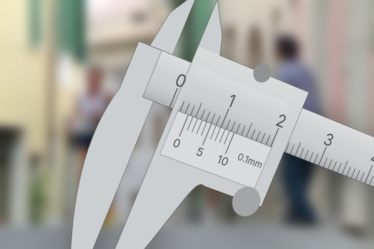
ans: {"value": 3.6, "unit": "mm"}
